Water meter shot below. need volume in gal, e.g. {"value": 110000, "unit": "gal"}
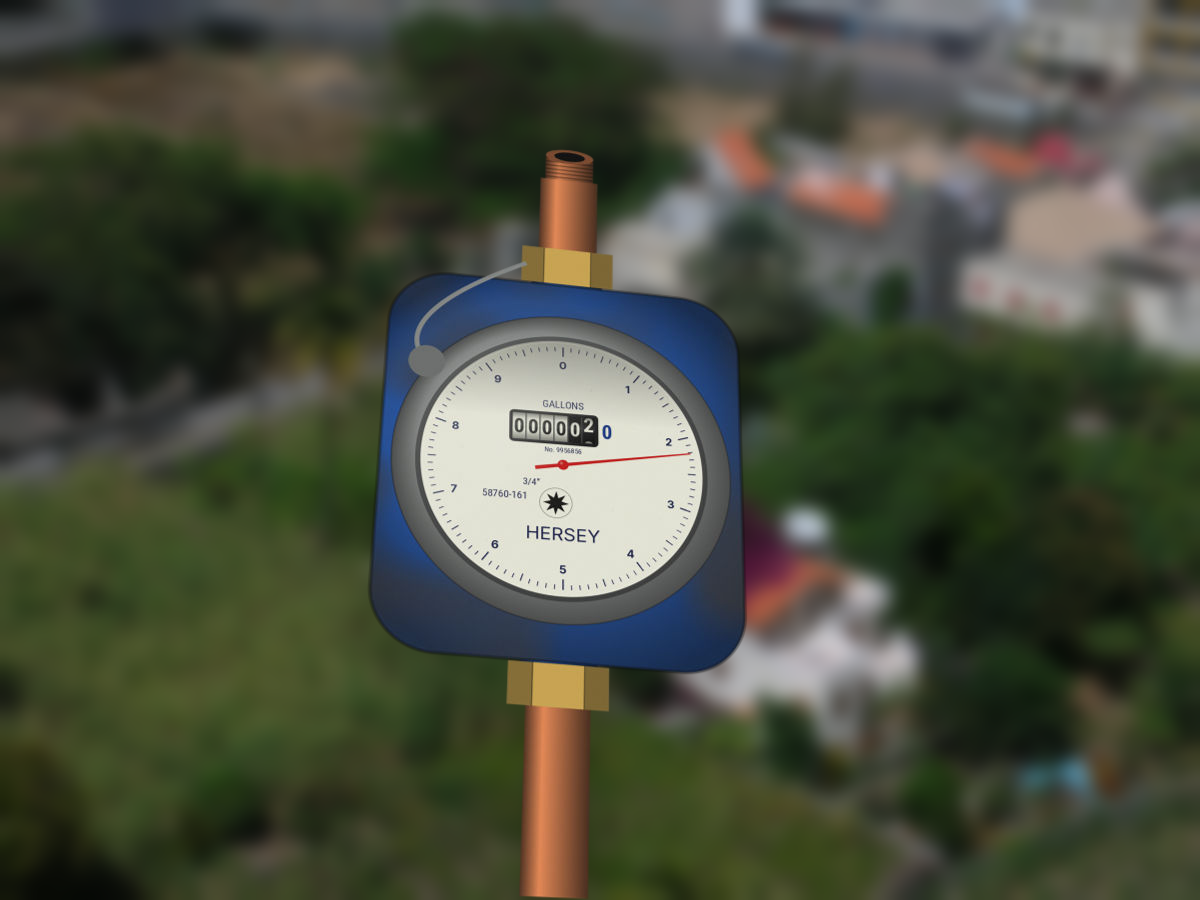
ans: {"value": 22.2, "unit": "gal"}
